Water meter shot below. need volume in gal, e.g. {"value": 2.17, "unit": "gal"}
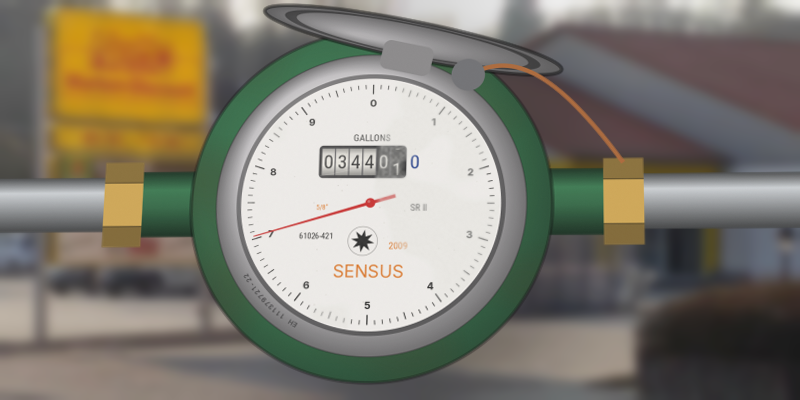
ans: {"value": 344007.0, "unit": "gal"}
